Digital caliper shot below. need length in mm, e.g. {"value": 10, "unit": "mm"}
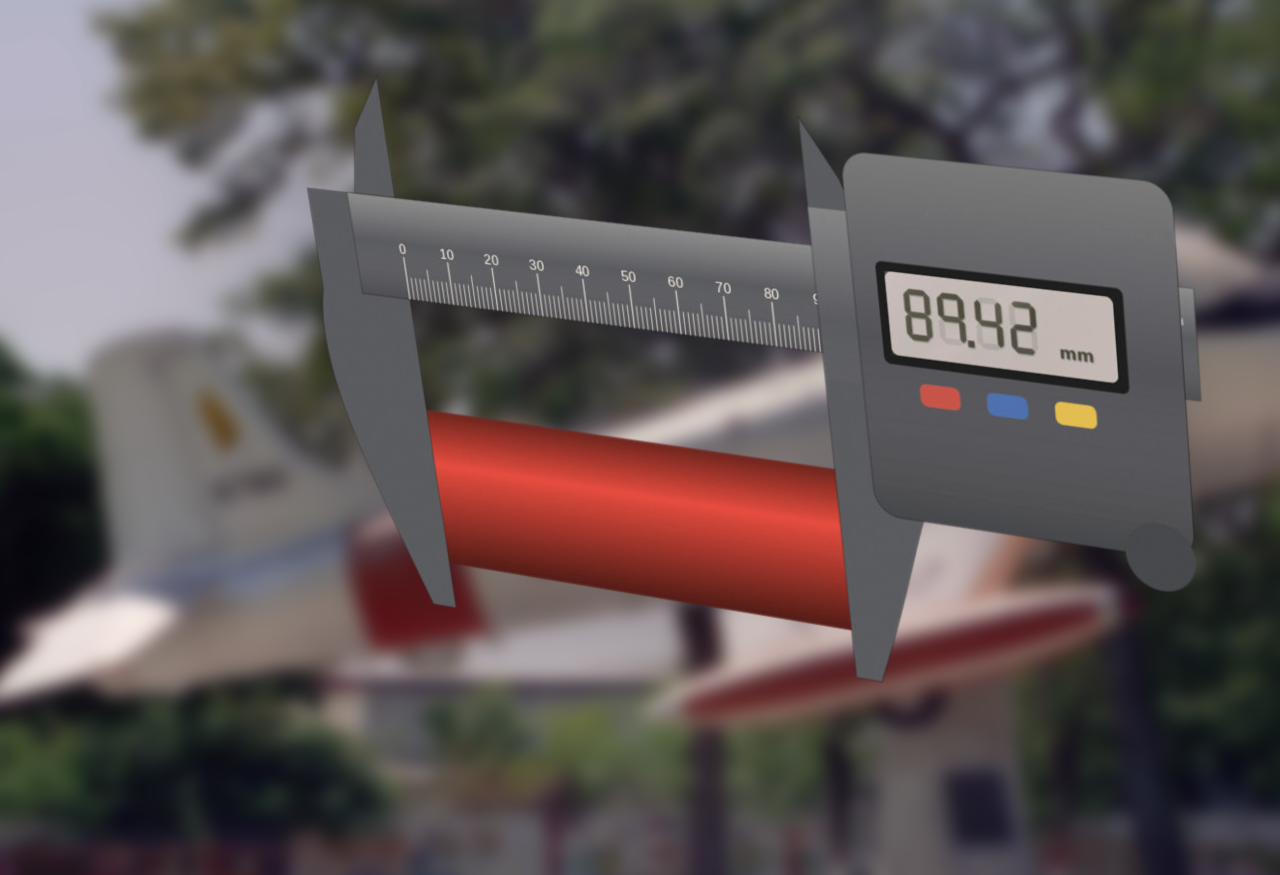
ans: {"value": 89.42, "unit": "mm"}
